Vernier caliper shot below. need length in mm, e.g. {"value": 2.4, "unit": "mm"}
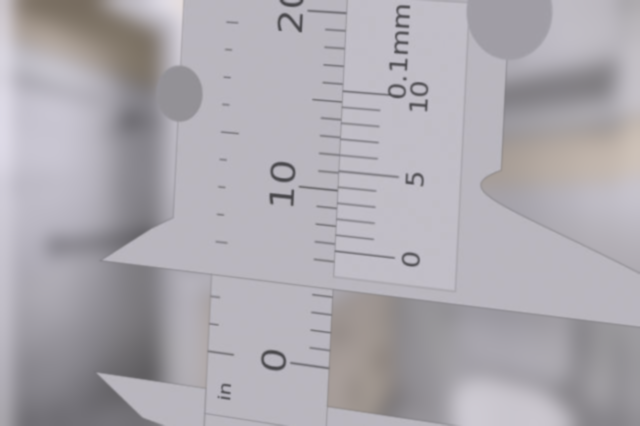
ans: {"value": 6.6, "unit": "mm"}
